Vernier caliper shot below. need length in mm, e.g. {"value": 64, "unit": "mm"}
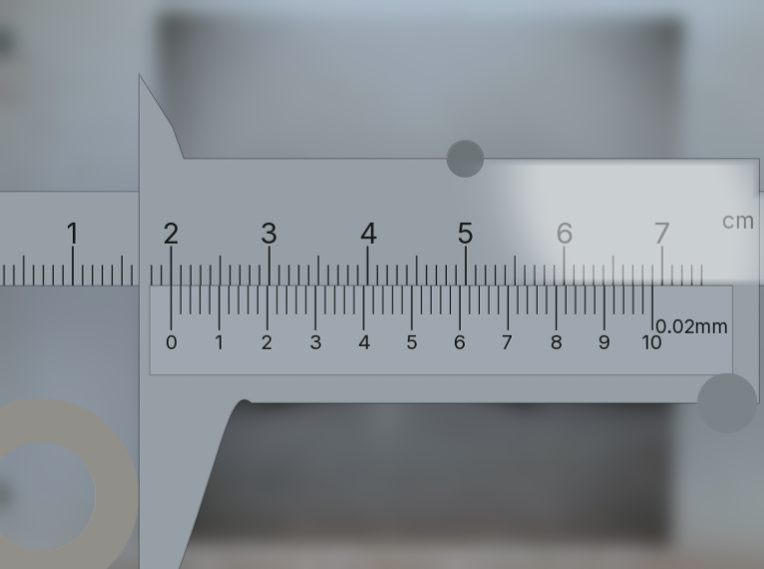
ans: {"value": 20.0, "unit": "mm"}
